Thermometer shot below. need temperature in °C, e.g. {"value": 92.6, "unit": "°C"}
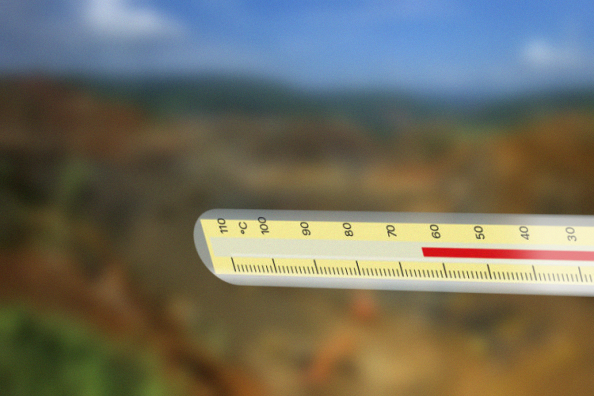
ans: {"value": 64, "unit": "°C"}
